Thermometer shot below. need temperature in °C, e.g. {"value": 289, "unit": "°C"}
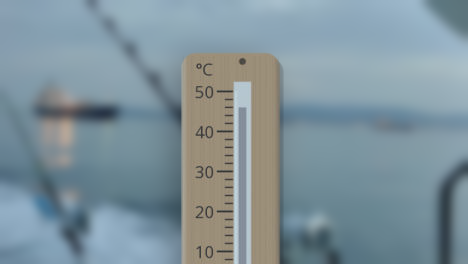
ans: {"value": 46, "unit": "°C"}
